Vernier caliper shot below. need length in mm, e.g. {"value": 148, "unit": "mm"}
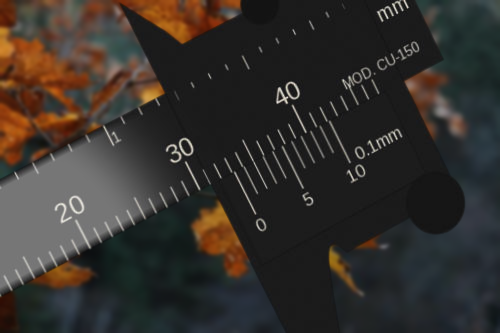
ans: {"value": 33.2, "unit": "mm"}
